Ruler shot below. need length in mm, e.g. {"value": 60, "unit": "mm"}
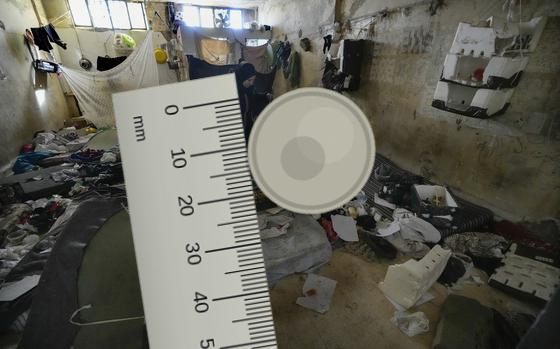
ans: {"value": 26, "unit": "mm"}
